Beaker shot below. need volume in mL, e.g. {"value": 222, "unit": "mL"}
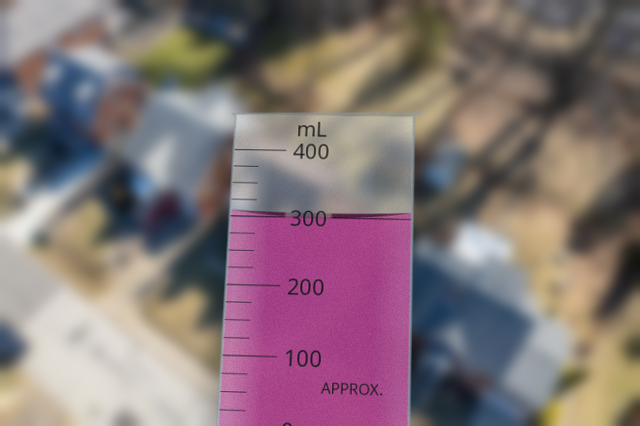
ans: {"value": 300, "unit": "mL"}
